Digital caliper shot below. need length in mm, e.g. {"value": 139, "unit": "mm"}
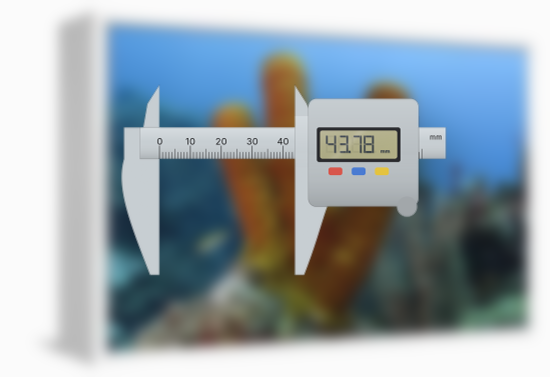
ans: {"value": 43.78, "unit": "mm"}
